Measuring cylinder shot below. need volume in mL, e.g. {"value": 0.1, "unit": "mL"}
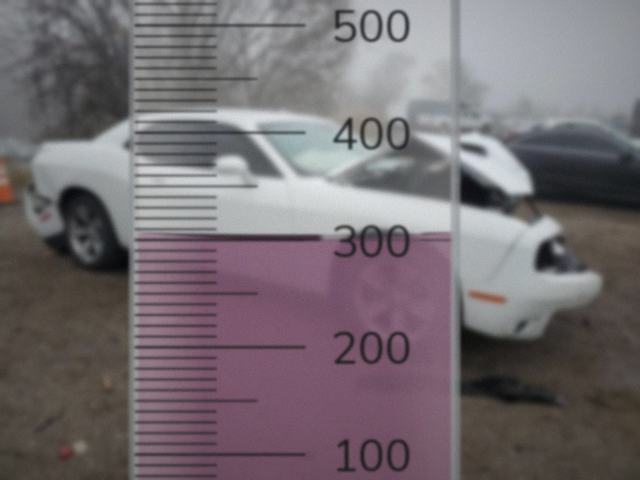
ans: {"value": 300, "unit": "mL"}
